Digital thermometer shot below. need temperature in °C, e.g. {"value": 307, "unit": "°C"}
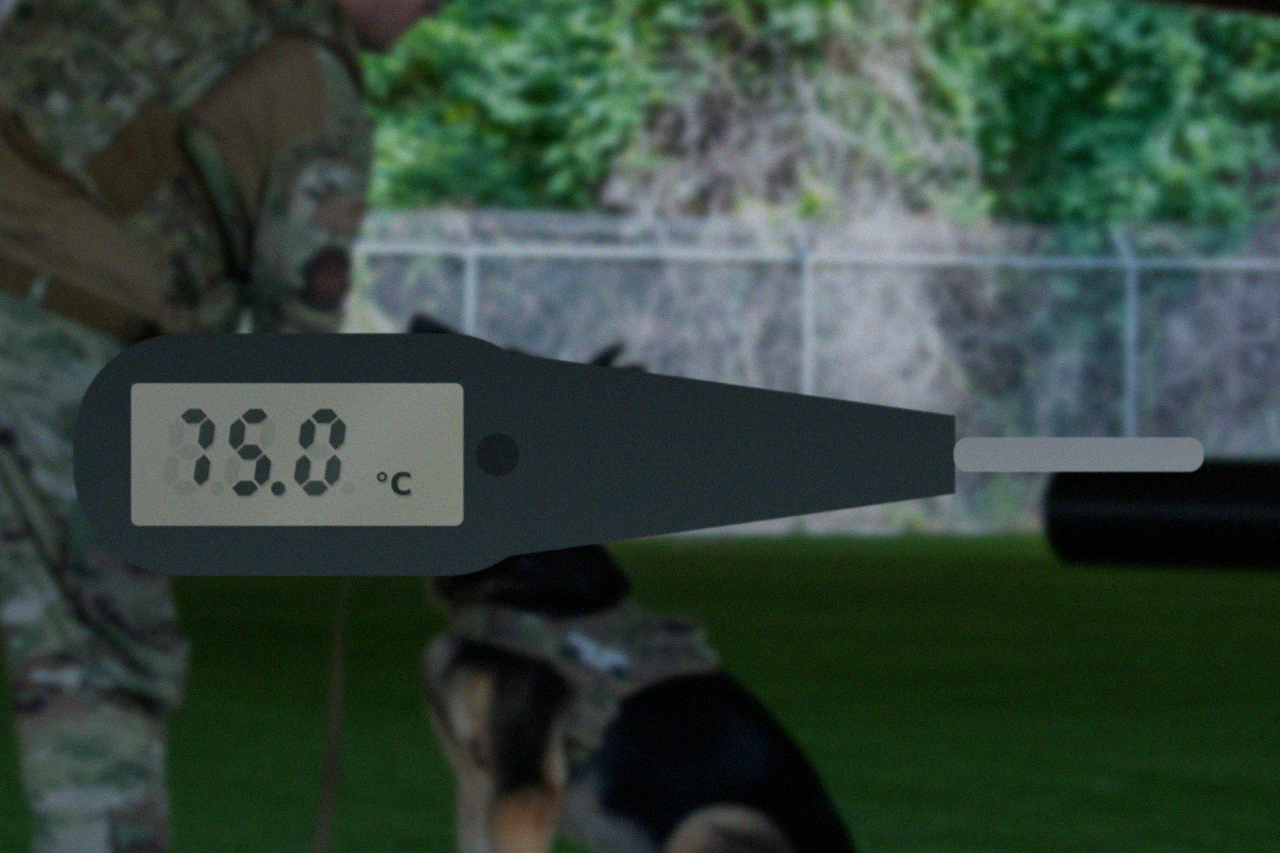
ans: {"value": 75.0, "unit": "°C"}
